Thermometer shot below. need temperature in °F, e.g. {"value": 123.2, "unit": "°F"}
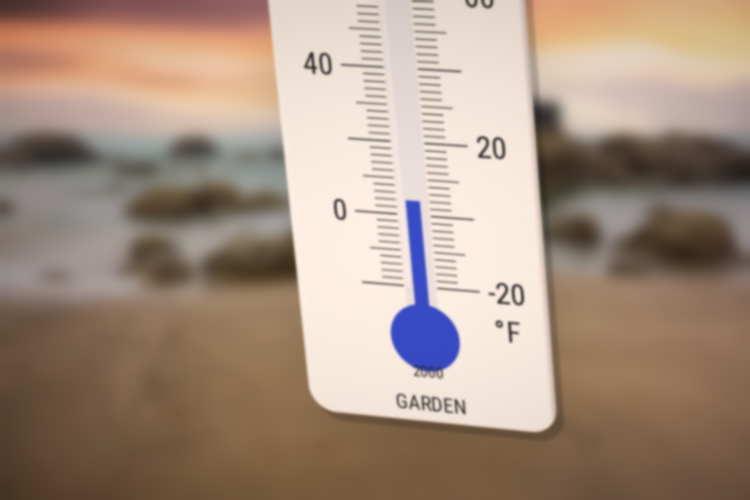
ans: {"value": 4, "unit": "°F"}
